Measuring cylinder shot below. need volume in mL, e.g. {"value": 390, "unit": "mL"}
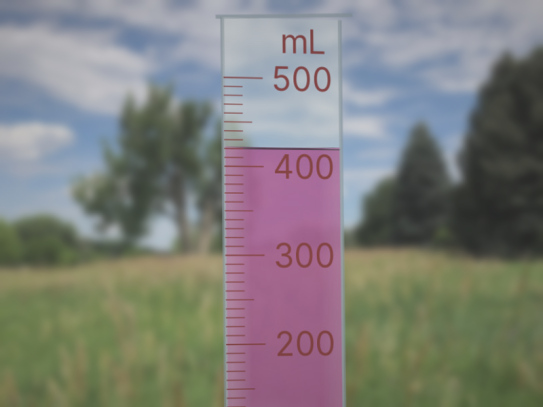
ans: {"value": 420, "unit": "mL"}
